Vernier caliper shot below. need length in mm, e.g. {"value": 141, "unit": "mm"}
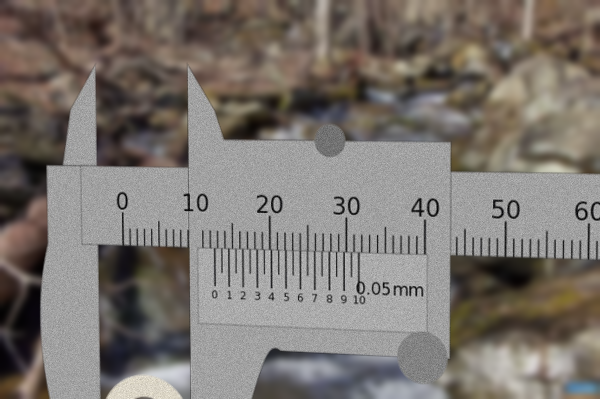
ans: {"value": 12.6, "unit": "mm"}
